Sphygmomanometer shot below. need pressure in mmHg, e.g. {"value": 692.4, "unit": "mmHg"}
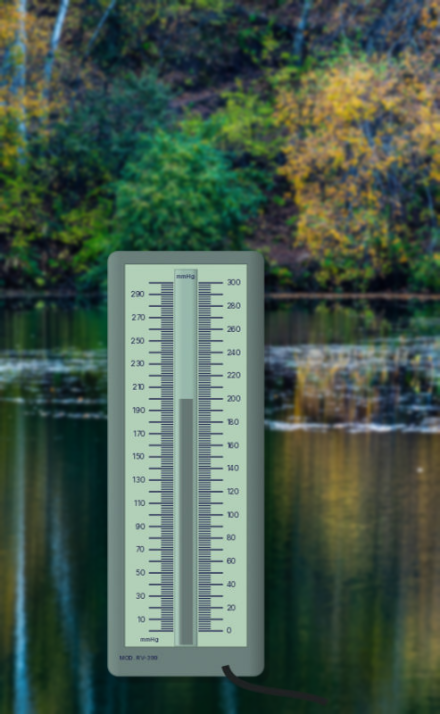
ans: {"value": 200, "unit": "mmHg"}
